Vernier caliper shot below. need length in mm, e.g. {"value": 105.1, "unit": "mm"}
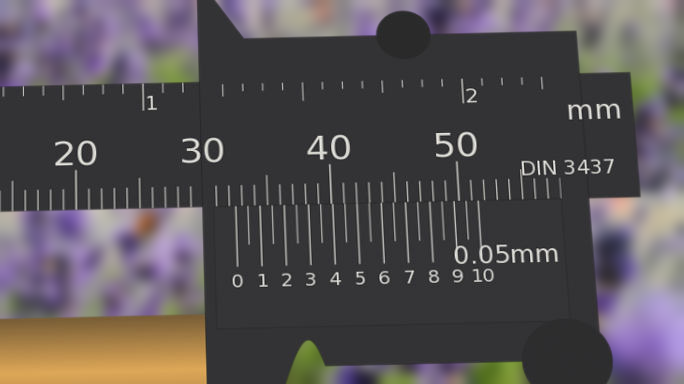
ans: {"value": 32.5, "unit": "mm"}
